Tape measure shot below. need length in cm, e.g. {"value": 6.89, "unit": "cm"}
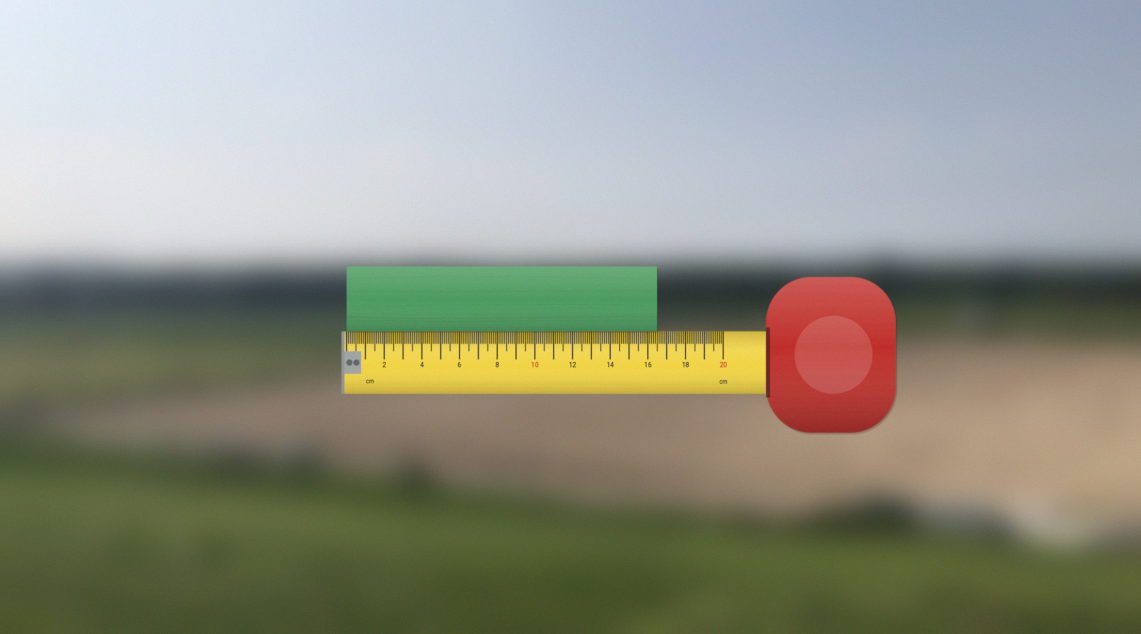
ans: {"value": 16.5, "unit": "cm"}
